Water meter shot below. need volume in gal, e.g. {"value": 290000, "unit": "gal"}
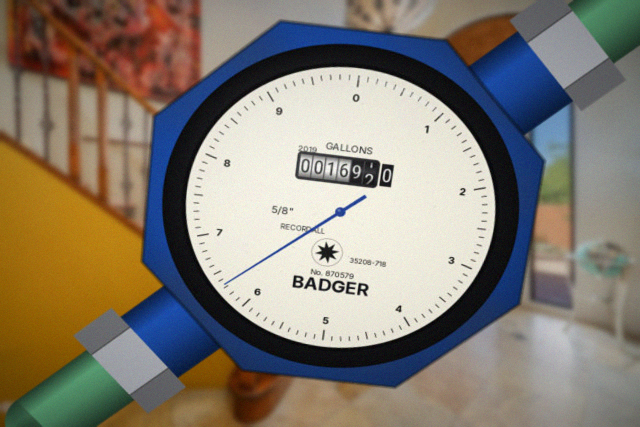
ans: {"value": 16916.3, "unit": "gal"}
